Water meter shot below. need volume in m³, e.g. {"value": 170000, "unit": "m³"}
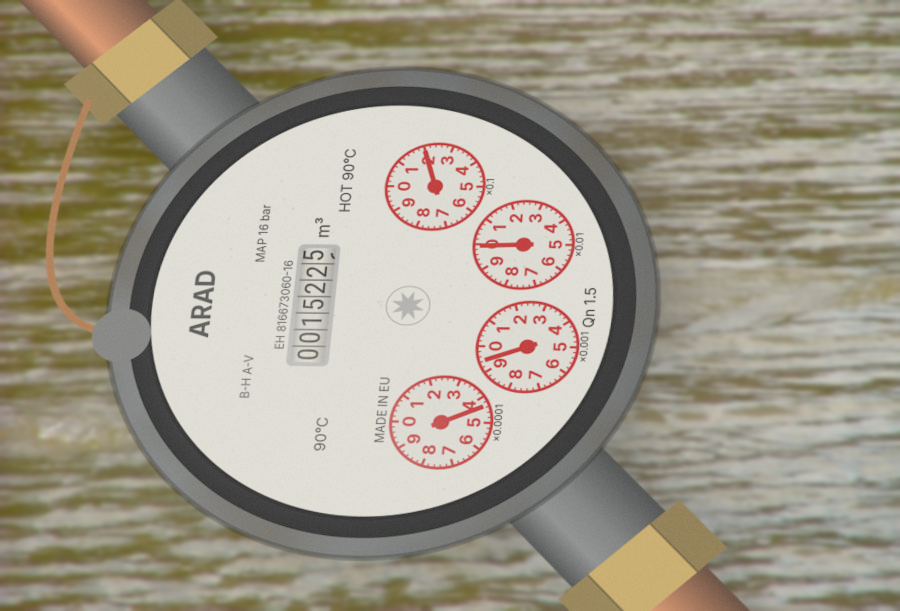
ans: {"value": 15225.1994, "unit": "m³"}
